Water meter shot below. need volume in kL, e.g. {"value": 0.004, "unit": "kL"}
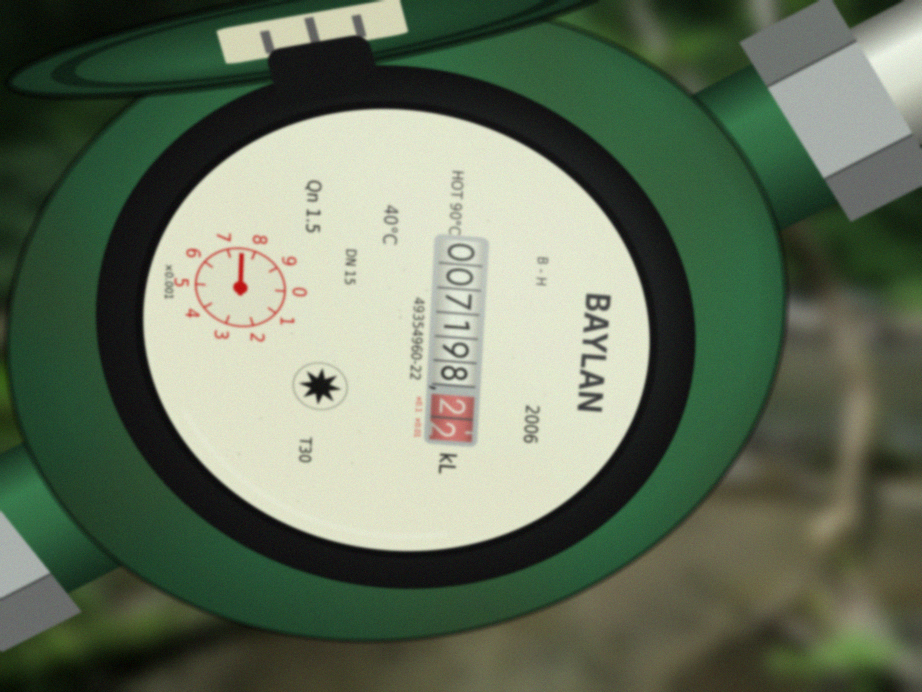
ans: {"value": 7198.217, "unit": "kL"}
